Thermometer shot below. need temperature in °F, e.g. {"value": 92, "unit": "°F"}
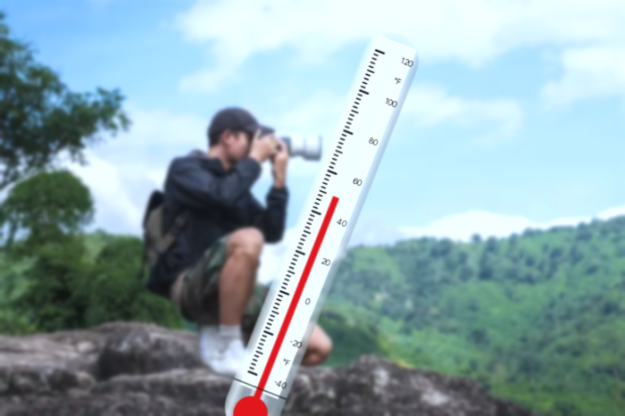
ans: {"value": 50, "unit": "°F"}
